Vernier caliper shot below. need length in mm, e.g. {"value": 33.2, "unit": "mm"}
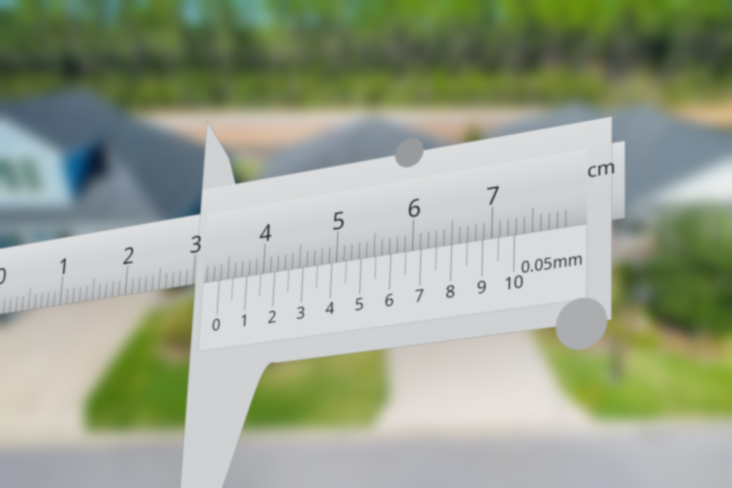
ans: {"value": 33.8, "unit": "mm"}
